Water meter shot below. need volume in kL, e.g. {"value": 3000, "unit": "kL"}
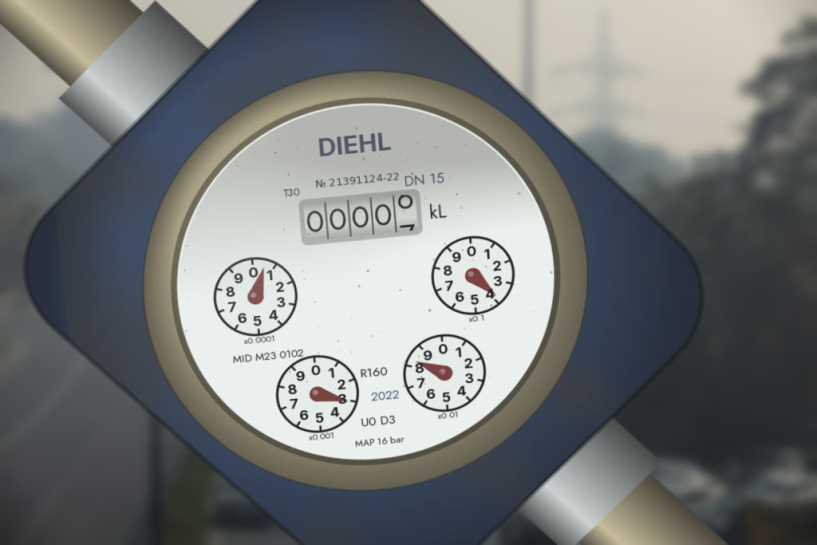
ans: {"value": 6.3830, "unit": "kL"}
